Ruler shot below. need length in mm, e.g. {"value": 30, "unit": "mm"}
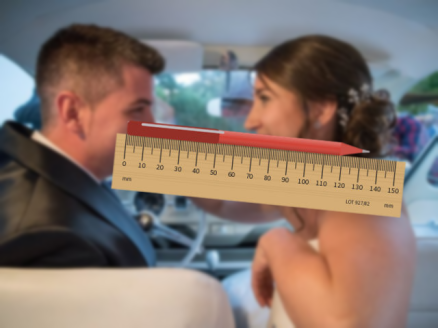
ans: {"value": 135, "unit": "mm"}
